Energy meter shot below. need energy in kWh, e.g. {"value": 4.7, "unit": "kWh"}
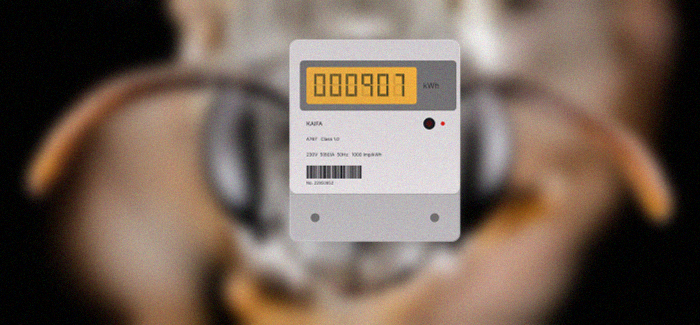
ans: {"value": 907, "unit": "kWh"}
